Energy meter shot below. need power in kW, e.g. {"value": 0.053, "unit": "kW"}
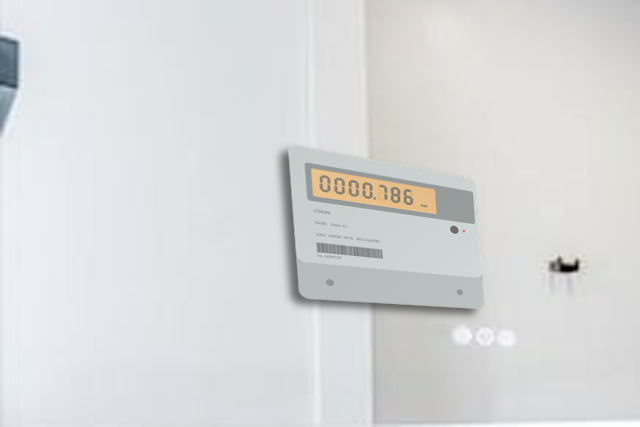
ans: {"value": 0.786, "unit": "kW"}
